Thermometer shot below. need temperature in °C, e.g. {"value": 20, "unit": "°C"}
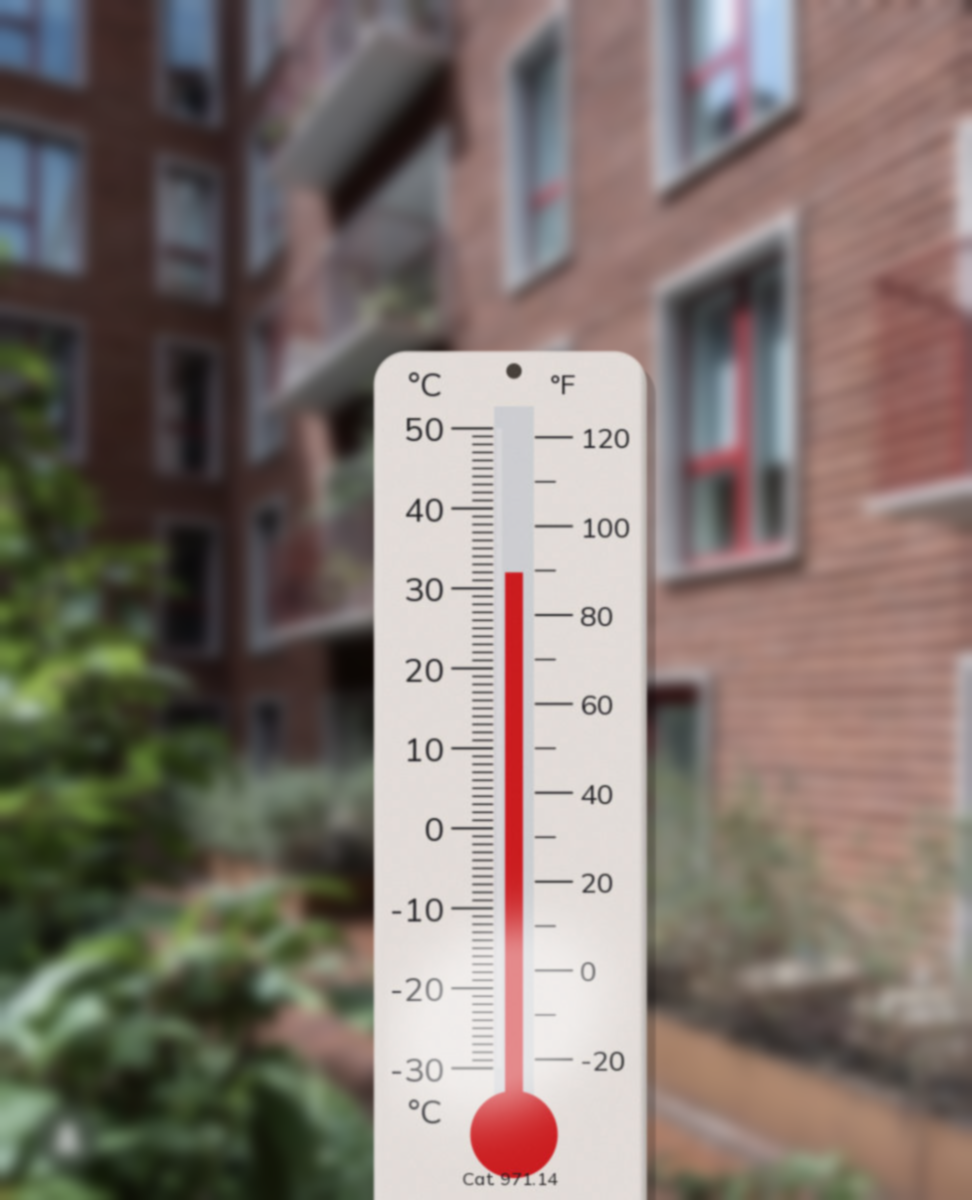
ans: {"value": 32, "unit": "°C"}
